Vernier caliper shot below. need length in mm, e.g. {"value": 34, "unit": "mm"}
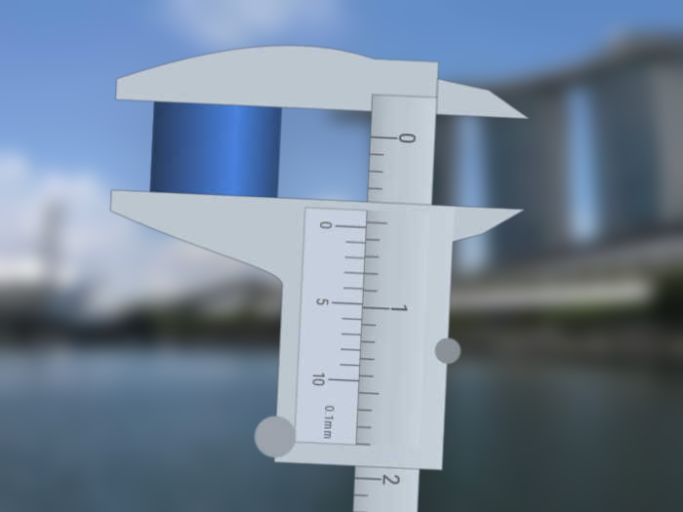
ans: {"value": 5.3, "unit": "mm"}
